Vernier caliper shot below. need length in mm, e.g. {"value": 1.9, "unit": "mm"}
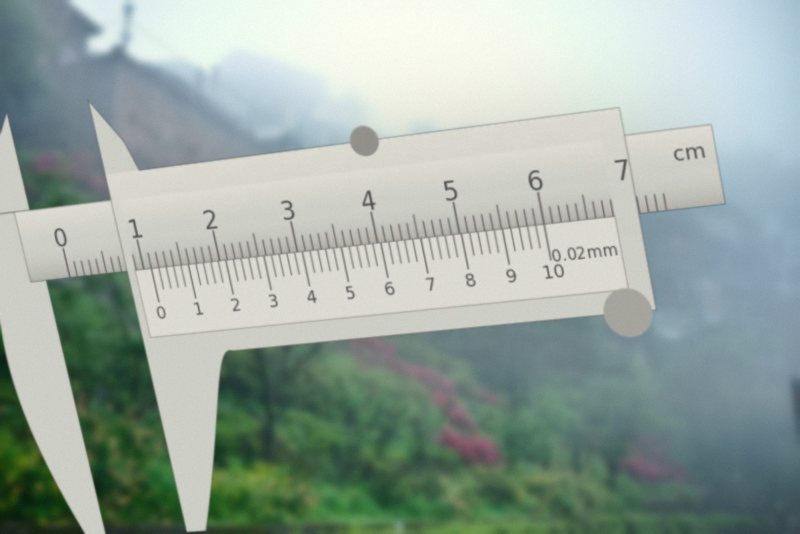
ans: {"value": 11.0, "unit": "mm"}
